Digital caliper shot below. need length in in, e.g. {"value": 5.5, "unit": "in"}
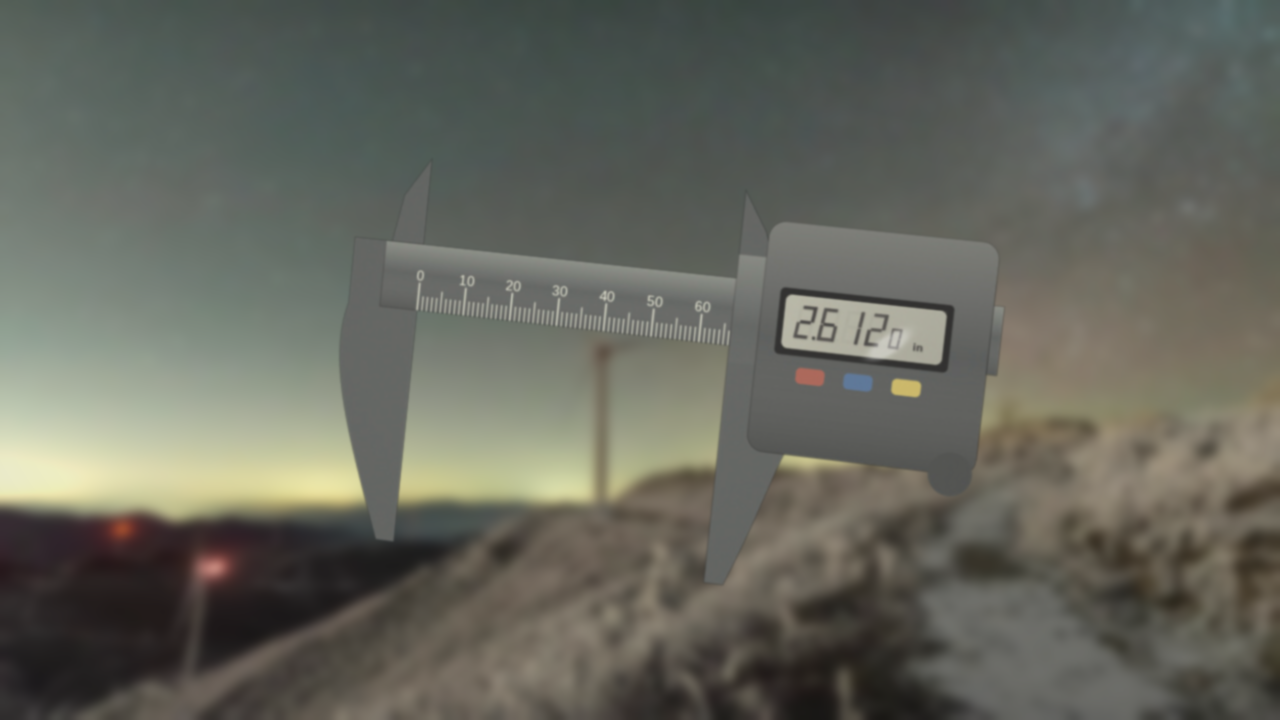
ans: {"value": 2.6120, "unit": "in"}
